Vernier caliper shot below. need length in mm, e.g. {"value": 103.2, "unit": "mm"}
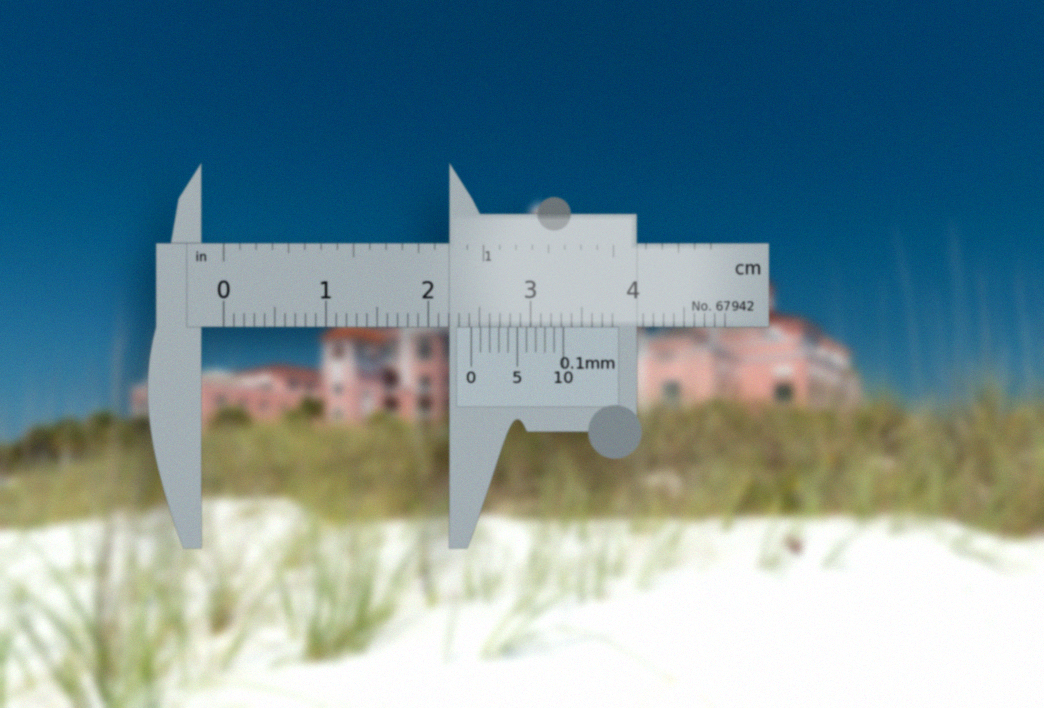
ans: {"value": 24.2, "unit": "mm"}
